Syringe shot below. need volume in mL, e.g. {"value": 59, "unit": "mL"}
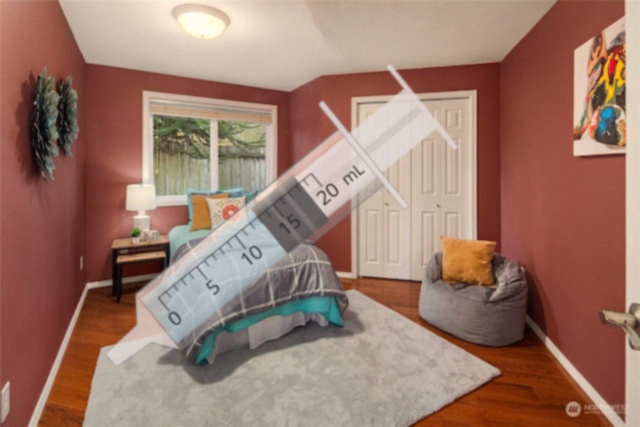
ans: {"value": 13, "unit": "mL"}
